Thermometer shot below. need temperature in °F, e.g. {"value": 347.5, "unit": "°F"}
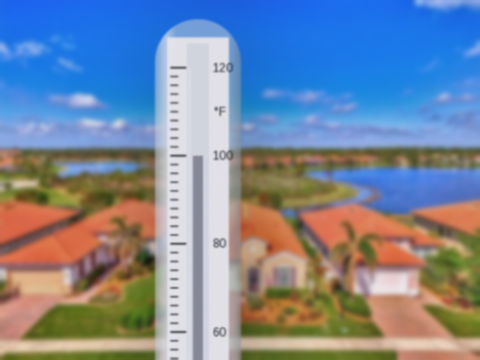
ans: {"value": 100, "unit": "°F"}
